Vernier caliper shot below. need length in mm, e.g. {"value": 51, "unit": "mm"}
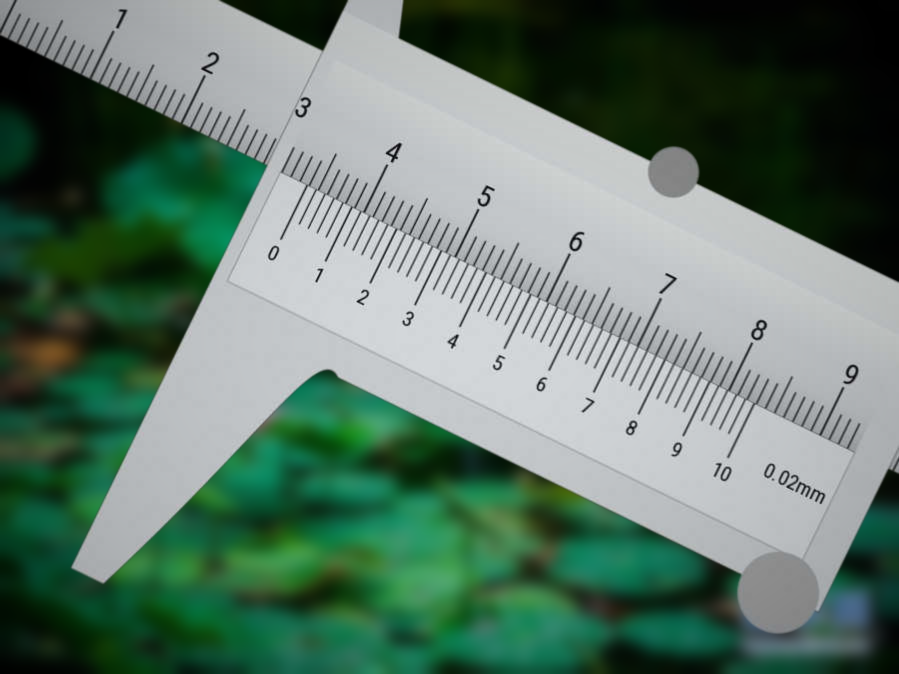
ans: {"value": 33.8, "unit": "mm"}
